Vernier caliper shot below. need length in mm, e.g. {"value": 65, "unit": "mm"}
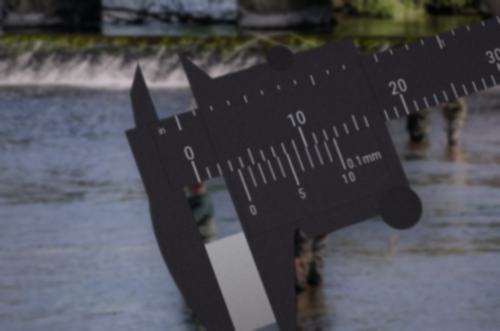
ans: {"value": 3.6, "unit": "mm"}
